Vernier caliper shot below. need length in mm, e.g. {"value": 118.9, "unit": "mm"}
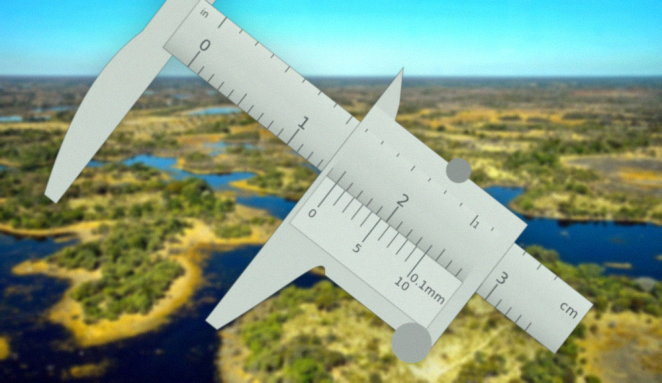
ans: {"value": 15.0, "unit": "mm"}
